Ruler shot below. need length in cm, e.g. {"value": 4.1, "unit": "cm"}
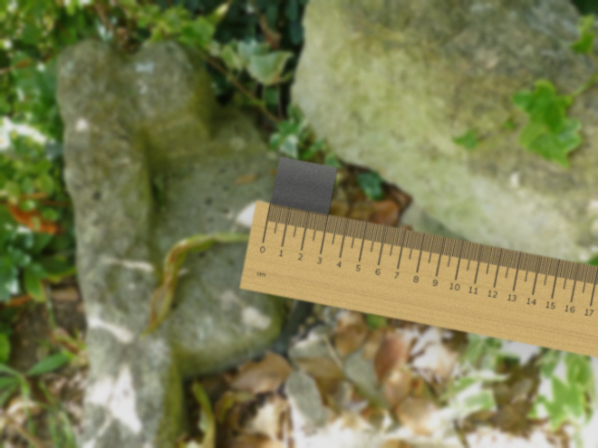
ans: {"value": 3, "unit": "cm"}
